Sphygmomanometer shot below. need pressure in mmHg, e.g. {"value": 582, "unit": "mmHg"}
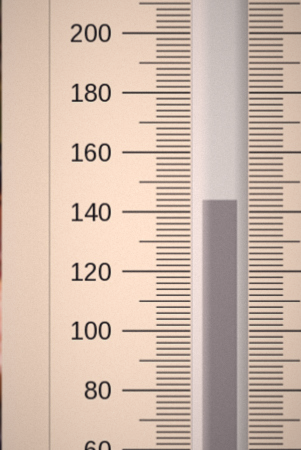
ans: {"value": 144, "unit": "mmHg"}
